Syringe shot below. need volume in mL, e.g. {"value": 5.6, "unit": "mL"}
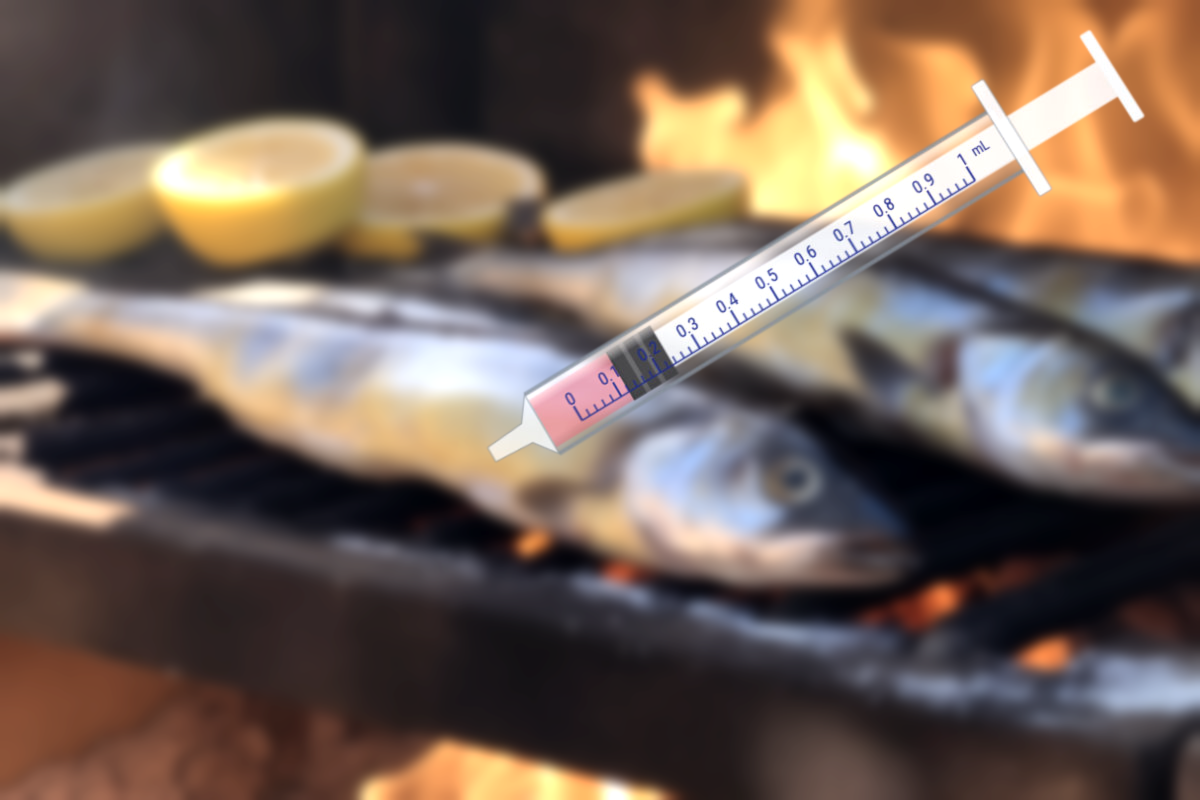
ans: {"value": 0.12, "unit": "mL"}
